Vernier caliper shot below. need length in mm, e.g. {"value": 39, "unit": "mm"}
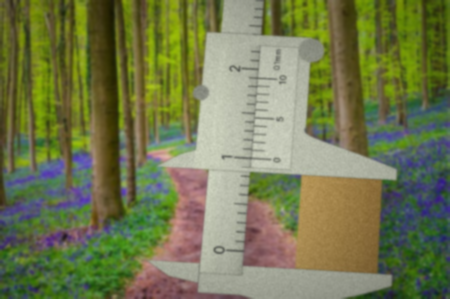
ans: {"value": 10.0, "unit": "mm"}
